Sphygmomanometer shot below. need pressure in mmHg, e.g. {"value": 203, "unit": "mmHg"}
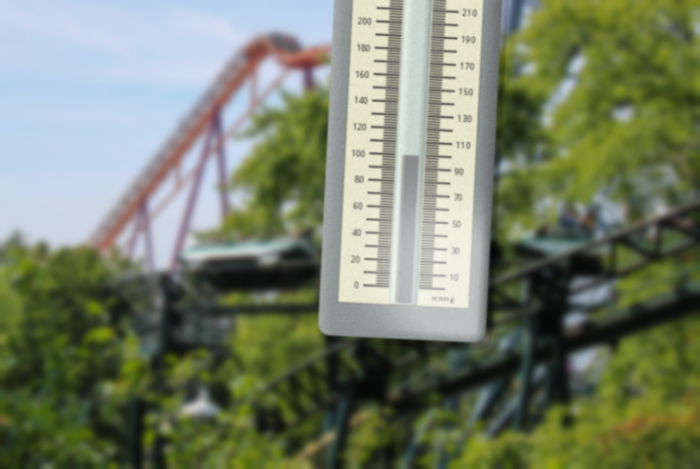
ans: {"value": 100, "unit": "mmHg"}
